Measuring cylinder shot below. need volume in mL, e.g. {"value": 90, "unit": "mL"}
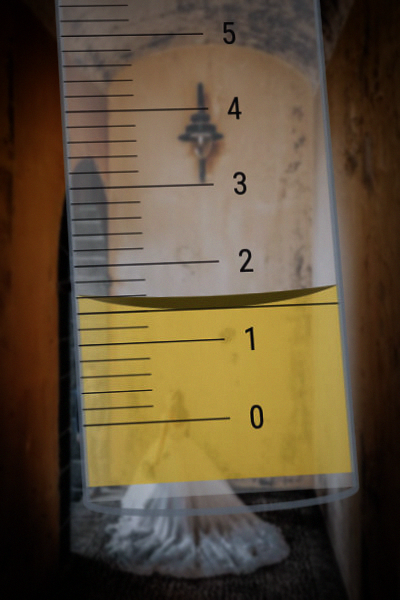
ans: {"value": 1.4, "unit": "mL"}
